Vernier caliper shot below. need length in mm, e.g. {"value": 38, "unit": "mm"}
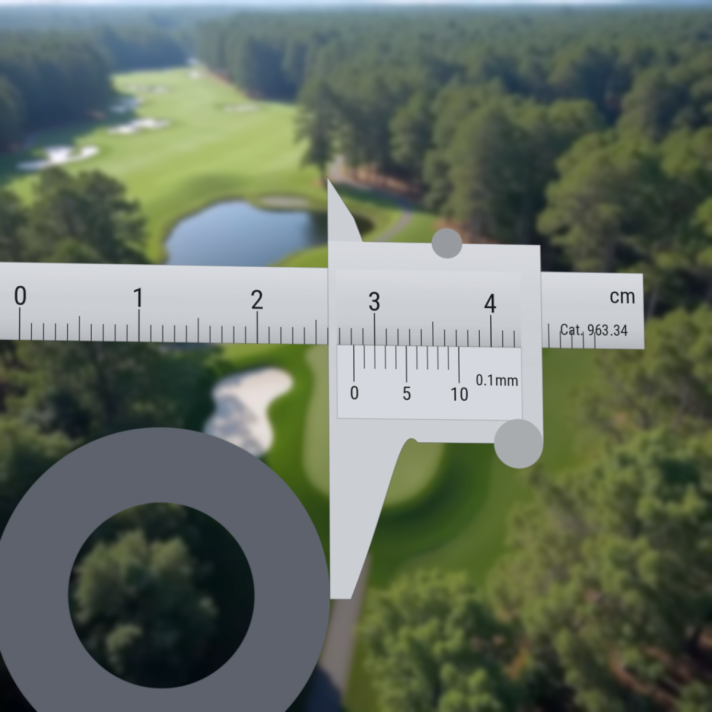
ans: {"value": 28.2, "unit": "mm"}
